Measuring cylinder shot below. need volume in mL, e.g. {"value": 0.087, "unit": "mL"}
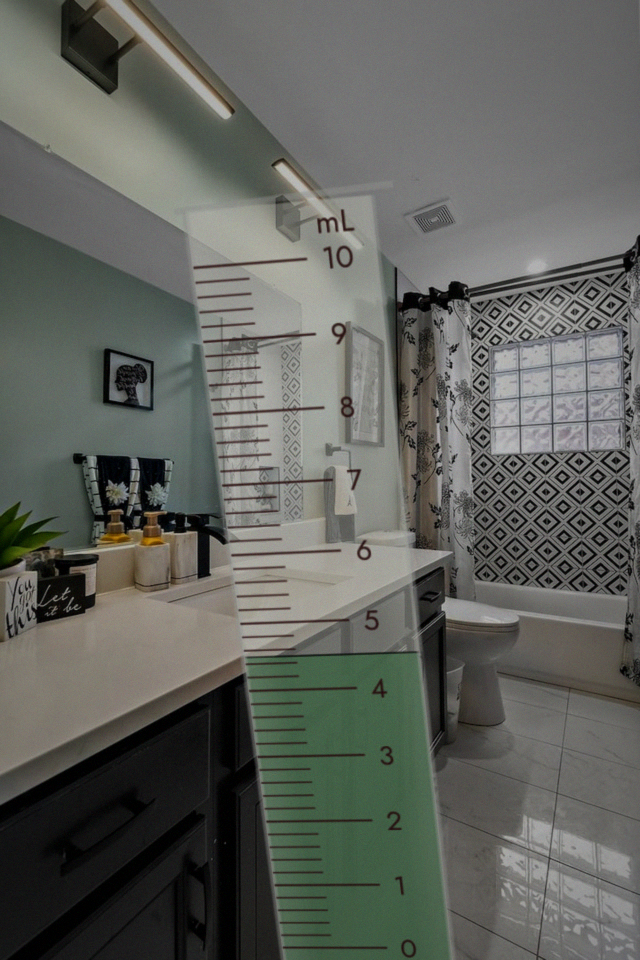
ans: {"value": 4.5, "unit": "mL"}
